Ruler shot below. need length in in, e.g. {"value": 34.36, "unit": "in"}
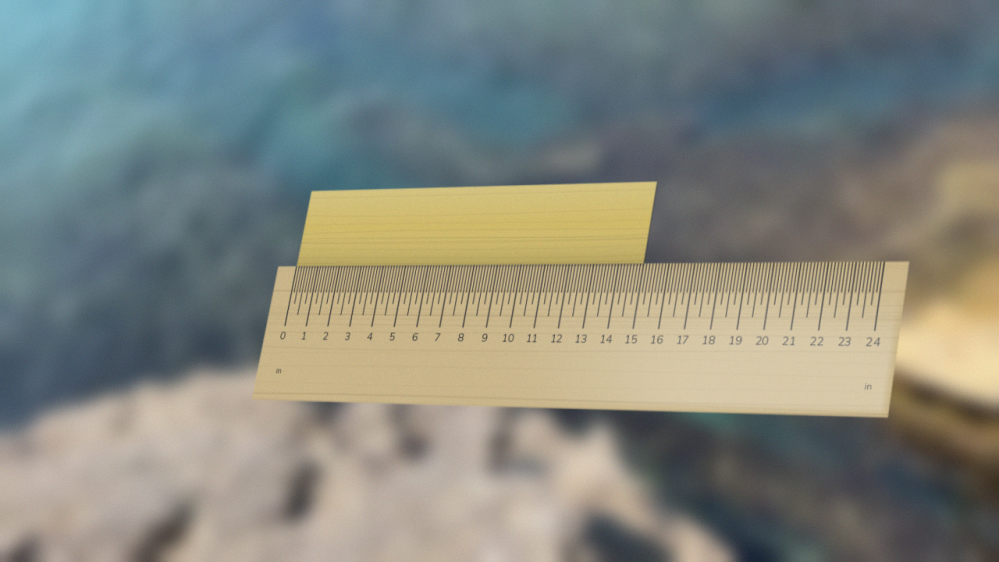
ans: {"value": 15, "unit": "in"}
